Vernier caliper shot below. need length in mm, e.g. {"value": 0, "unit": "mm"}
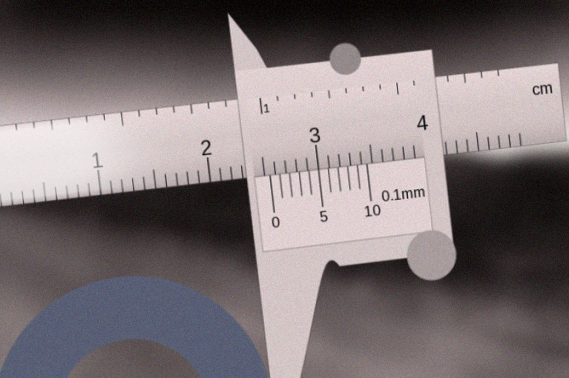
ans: {"value": 25.5, "unit": "mm"}
